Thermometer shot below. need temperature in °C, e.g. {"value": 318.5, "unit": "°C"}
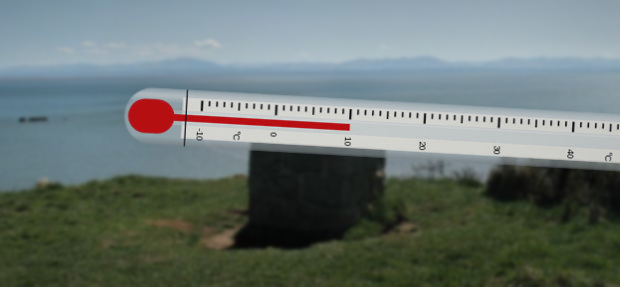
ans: {"value": 10, "unit": "°C"}
